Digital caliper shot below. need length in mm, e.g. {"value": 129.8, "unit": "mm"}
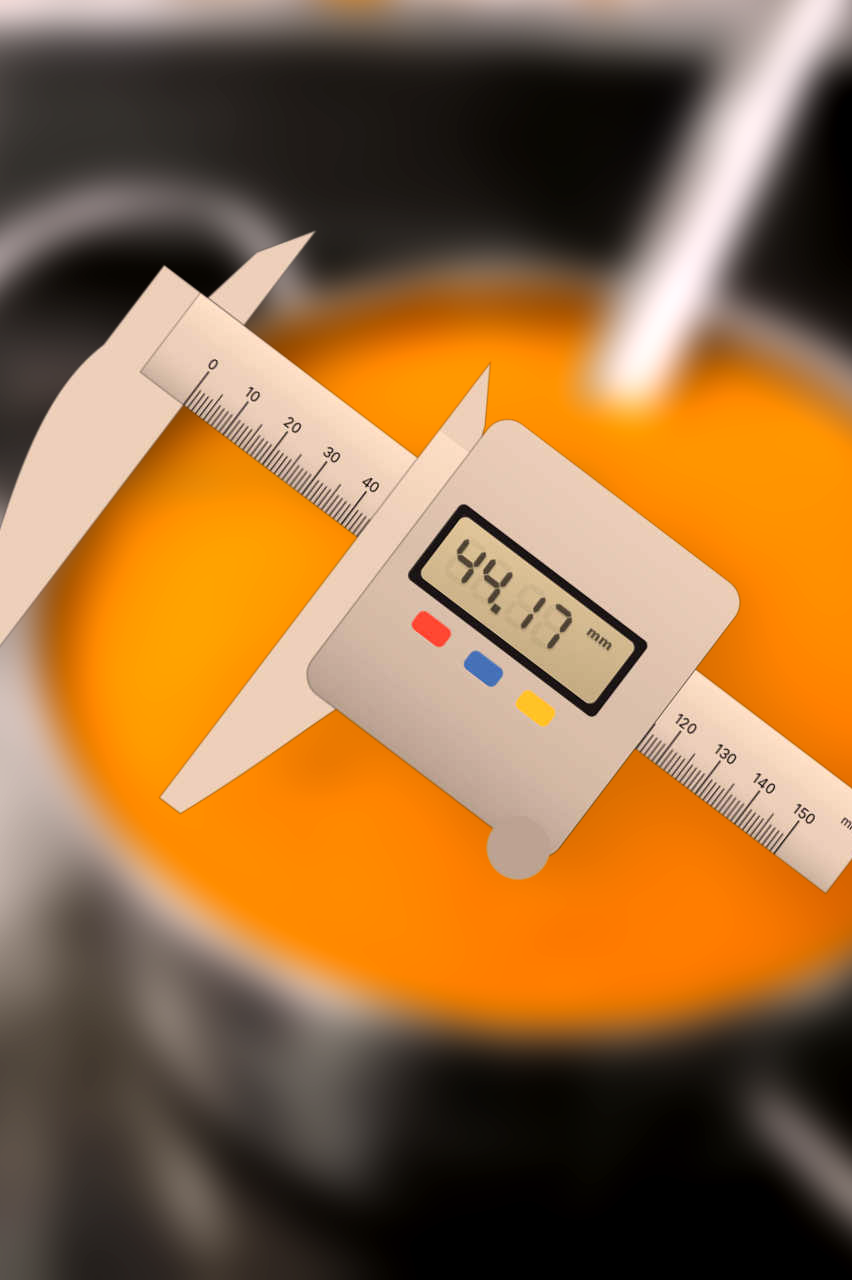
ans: {"value": 44.17, "unit": "mm"}
